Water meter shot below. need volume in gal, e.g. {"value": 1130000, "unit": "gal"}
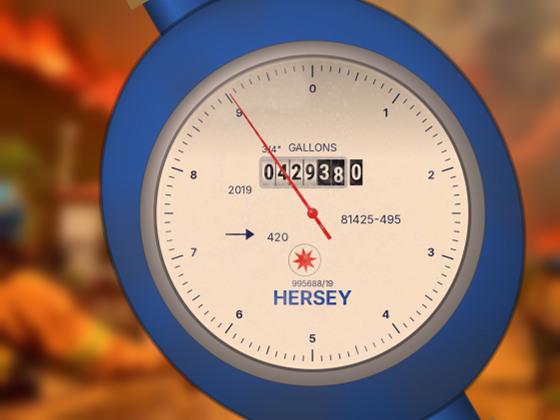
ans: {"value": 429379.0, "unit": "gal"}
